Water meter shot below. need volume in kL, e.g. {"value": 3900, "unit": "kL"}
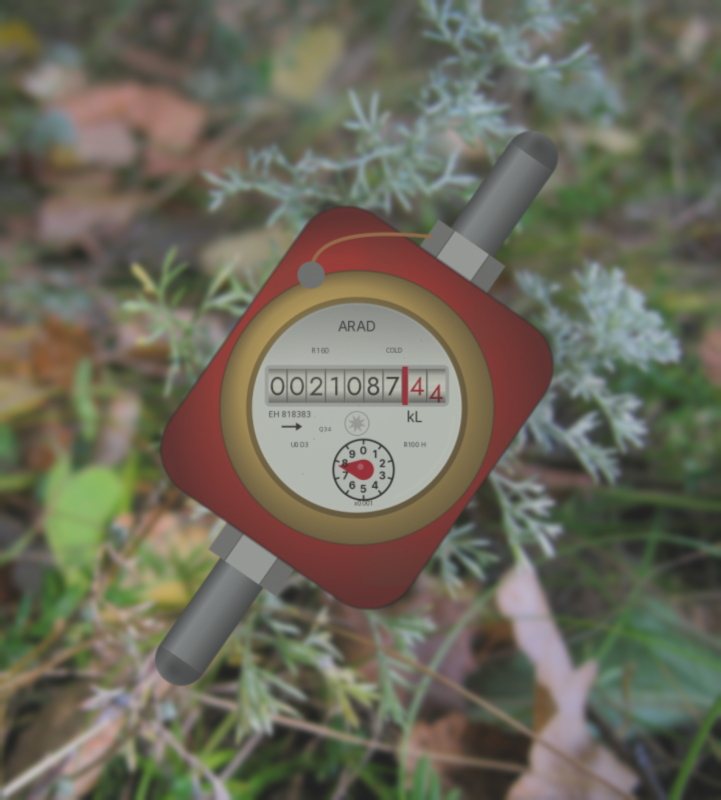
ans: {"value": 21087.437, "unit": "kL"}
